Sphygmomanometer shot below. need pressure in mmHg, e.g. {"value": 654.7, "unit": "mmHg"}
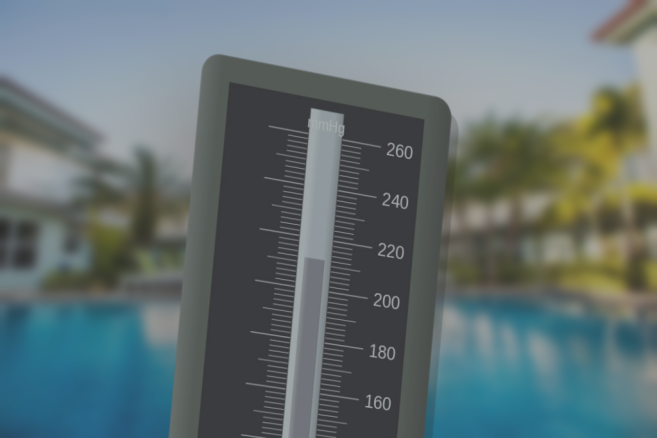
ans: {"value": 212, "unit": "mmHg"}
